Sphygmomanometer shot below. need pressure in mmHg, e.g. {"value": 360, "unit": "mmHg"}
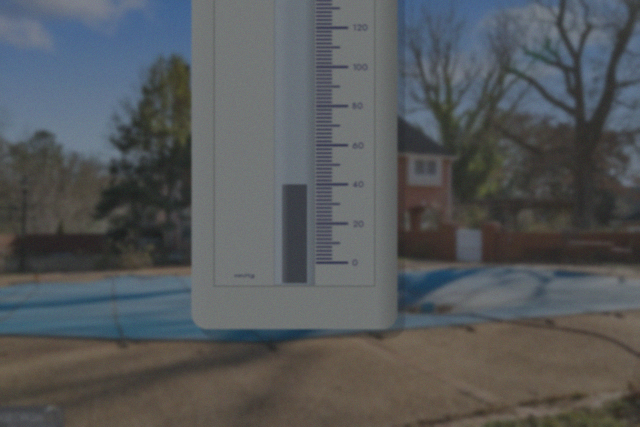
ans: {"value": 40, "unit": "mmHg"}
